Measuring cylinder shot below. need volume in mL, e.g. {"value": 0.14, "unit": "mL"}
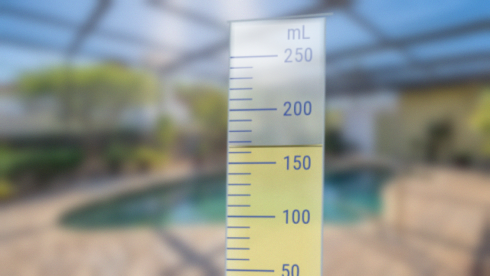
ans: {"value": 165, "unit": "mL"}
